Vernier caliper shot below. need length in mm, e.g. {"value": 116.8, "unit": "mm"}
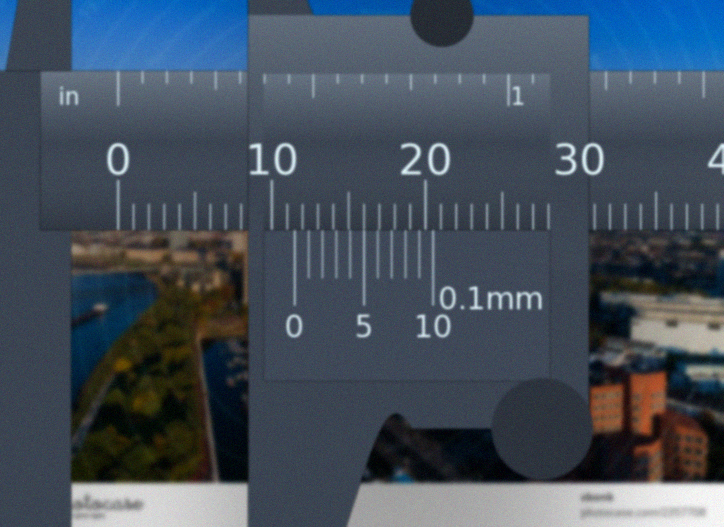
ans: {"value": 11.5, "unit": "mm"}
